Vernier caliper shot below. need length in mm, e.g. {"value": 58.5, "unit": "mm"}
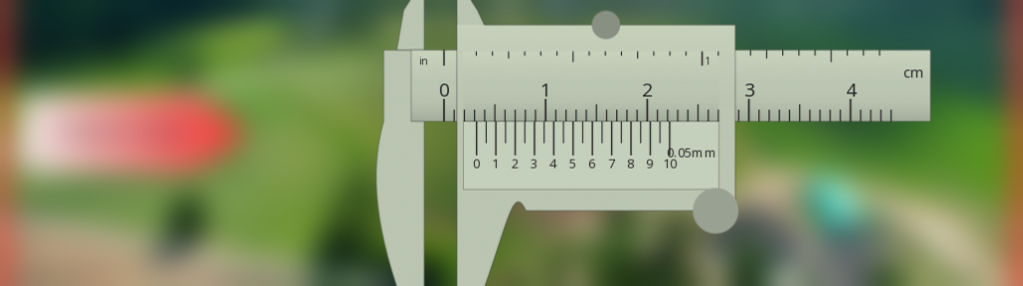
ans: {"value": 3.2, "unit": "mm"}
